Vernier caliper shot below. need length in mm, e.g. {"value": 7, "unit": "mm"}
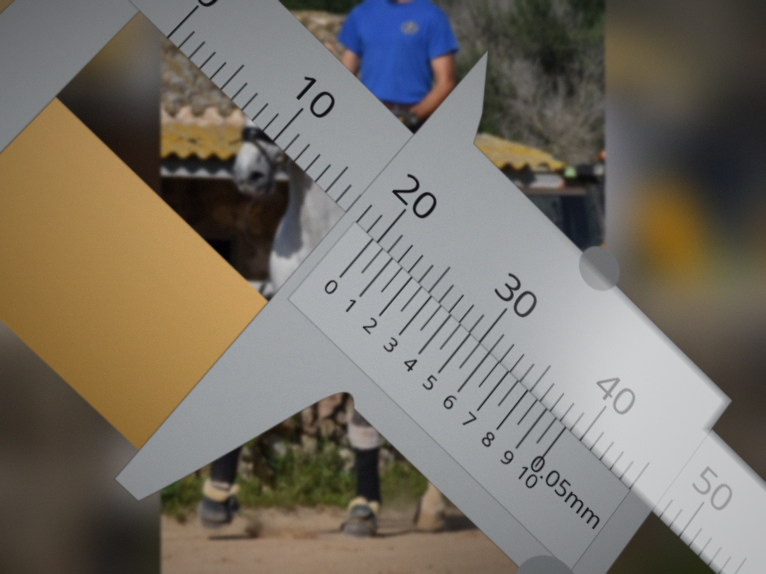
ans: {"value": 19.6, "unit": "mm"}
